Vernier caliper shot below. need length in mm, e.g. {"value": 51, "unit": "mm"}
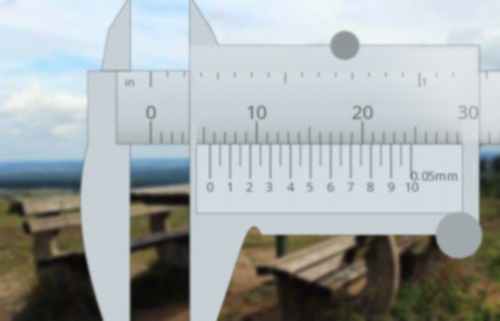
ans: {"value": 5.6, "unit": "mm"}
